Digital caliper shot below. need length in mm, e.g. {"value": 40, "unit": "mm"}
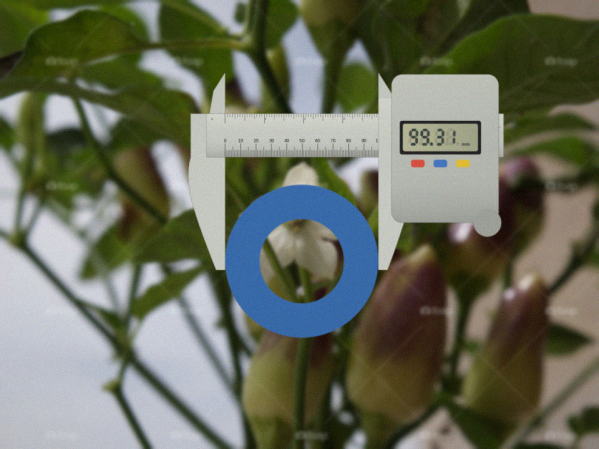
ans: {"value": 99.31, "unit": "mm"}
